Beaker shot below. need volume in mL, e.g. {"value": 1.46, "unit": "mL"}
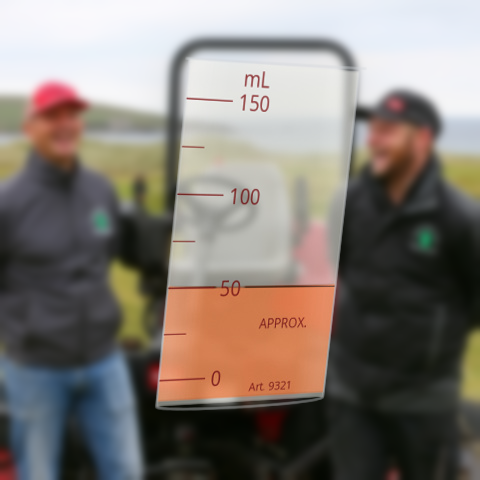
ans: {"value": 50, "unit": "mL"}
